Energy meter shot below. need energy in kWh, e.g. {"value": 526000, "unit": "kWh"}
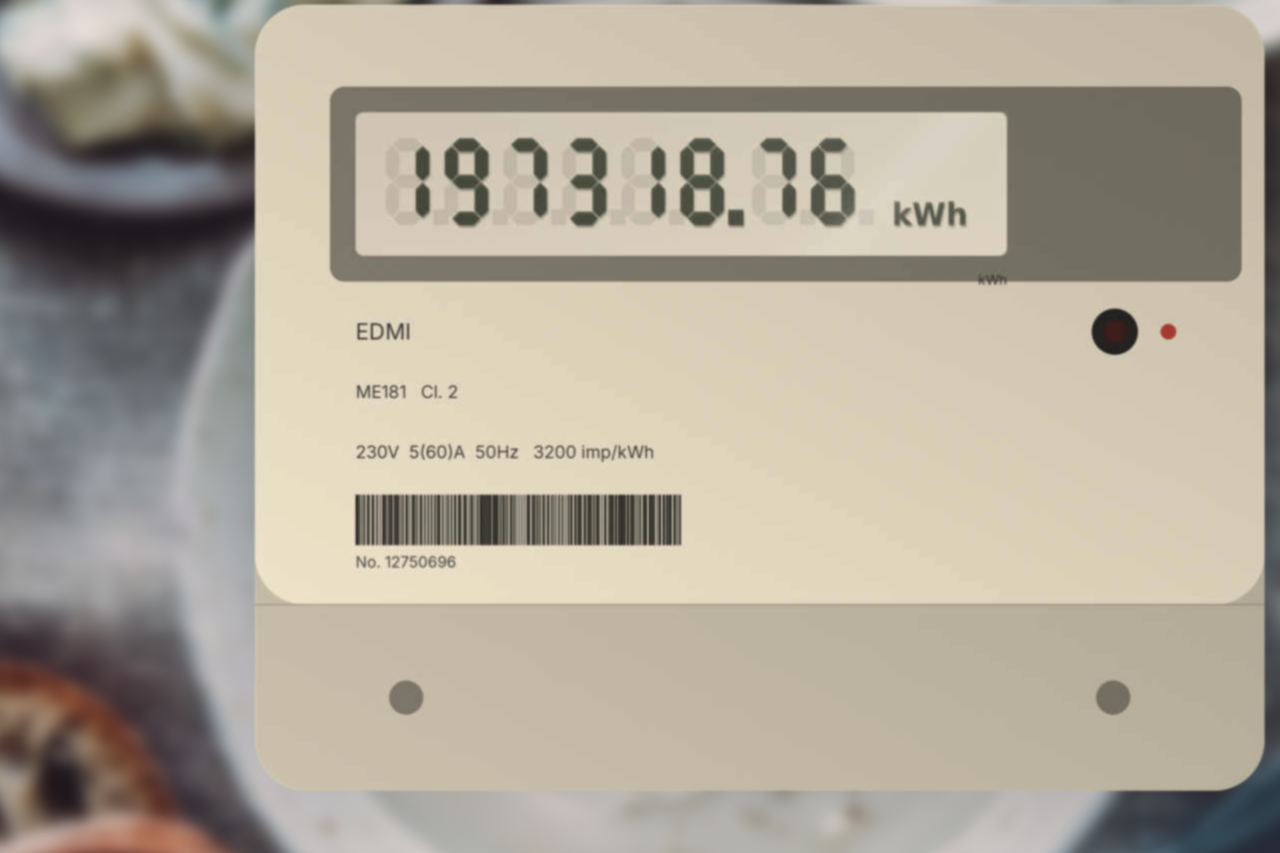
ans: {"value": 197318.76, "unit": "kWh"}
